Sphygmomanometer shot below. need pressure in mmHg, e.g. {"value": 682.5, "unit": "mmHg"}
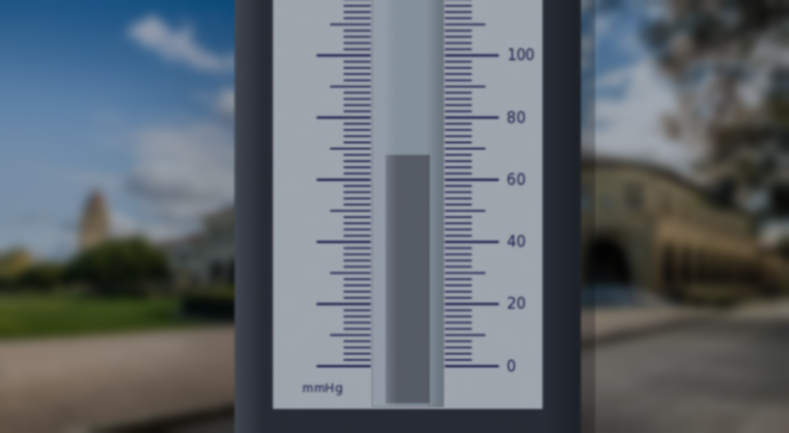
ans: {"value": 68, "unit": "mmHg"}
